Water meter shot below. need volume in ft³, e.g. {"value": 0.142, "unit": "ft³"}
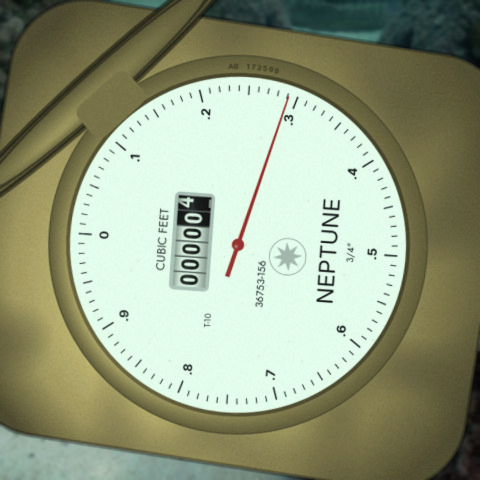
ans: {"value": 4.29, "unit": "ft³"}
